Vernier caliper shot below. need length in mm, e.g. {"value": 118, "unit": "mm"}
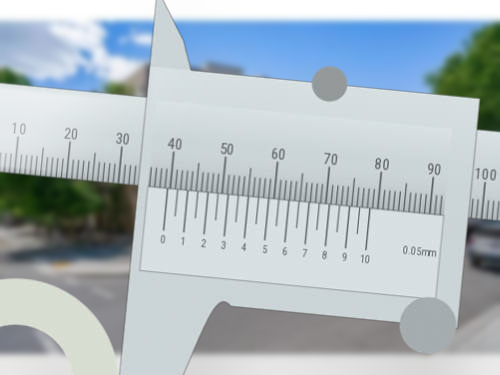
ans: {"value": 39.5, "unit": "mm"}
